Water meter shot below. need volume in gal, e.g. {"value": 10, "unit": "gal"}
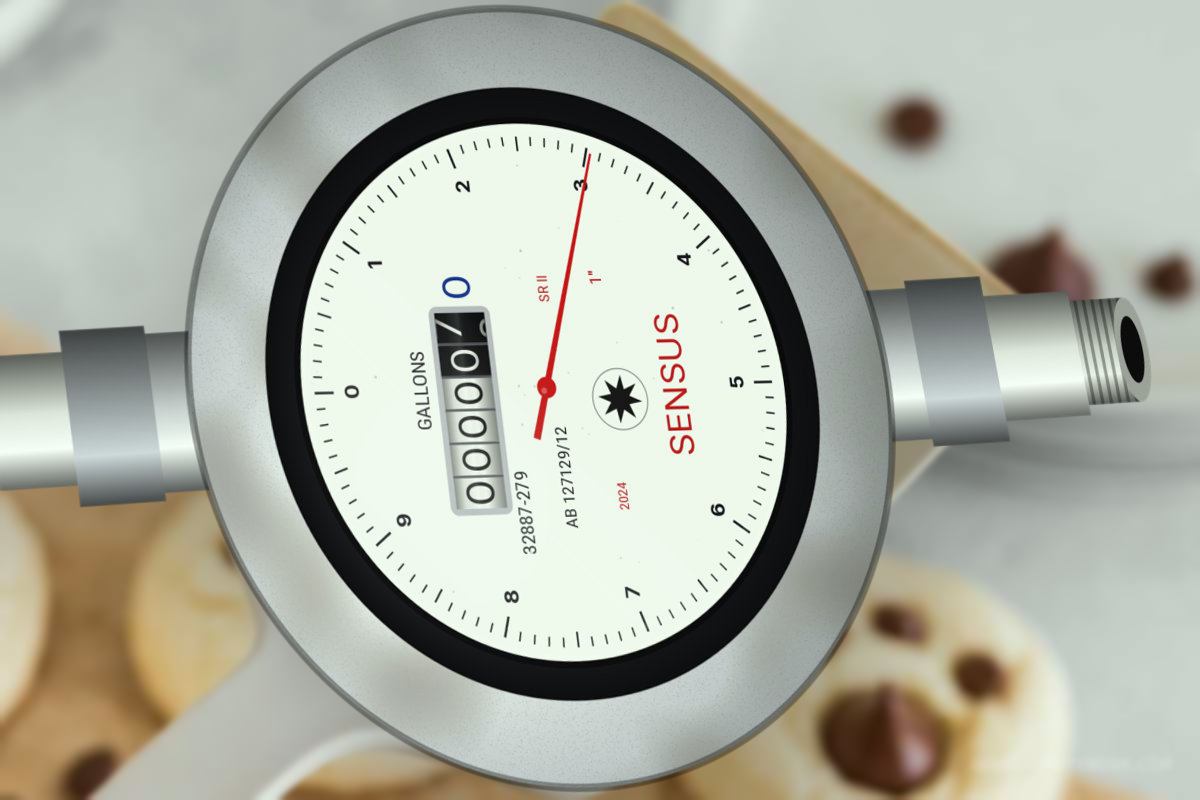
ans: {"value": 73.0, "unit": "gal"}
